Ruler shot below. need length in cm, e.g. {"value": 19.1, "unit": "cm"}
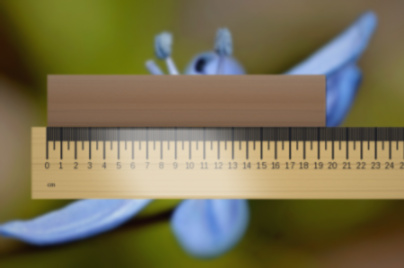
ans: {"value": 19.5, "unit": "cm"}
